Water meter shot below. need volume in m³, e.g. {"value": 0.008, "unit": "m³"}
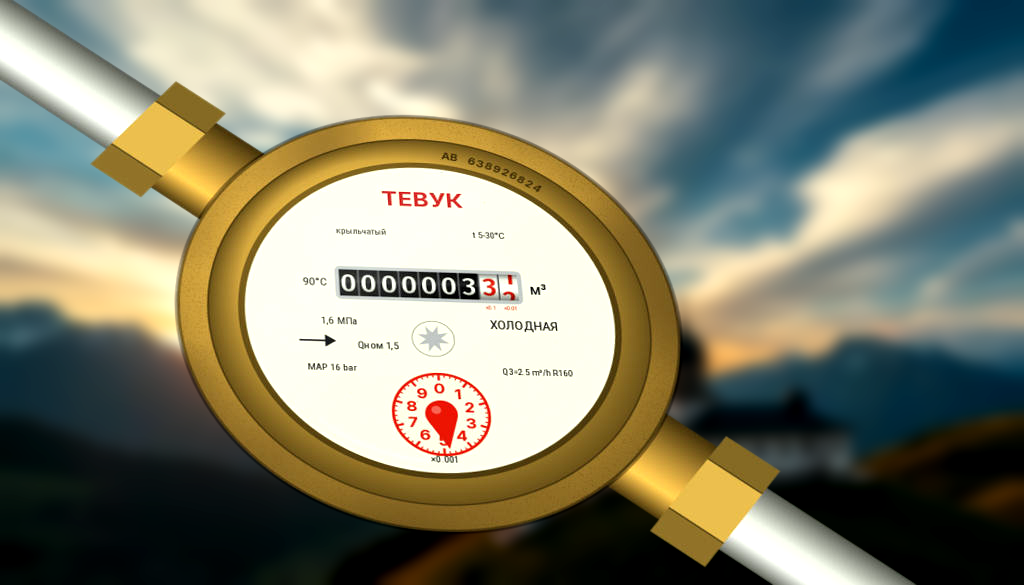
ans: {"value": 3.314, "unit": "m³"}
